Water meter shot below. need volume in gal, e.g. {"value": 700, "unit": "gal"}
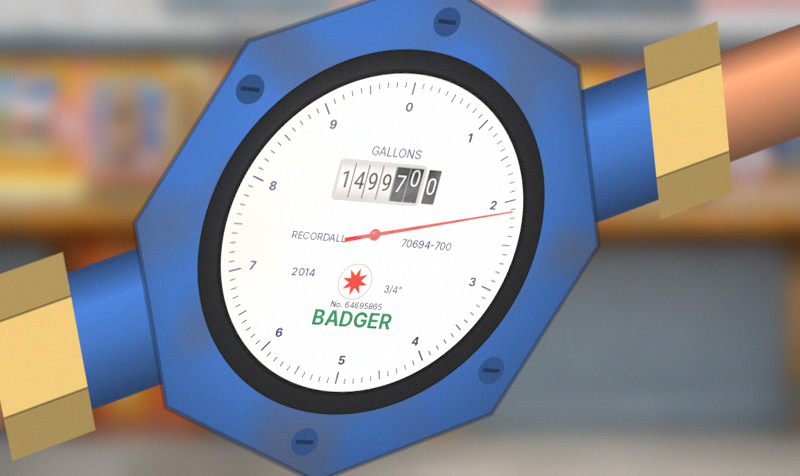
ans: {"value": 1499702.1, "unit": "gal"}
